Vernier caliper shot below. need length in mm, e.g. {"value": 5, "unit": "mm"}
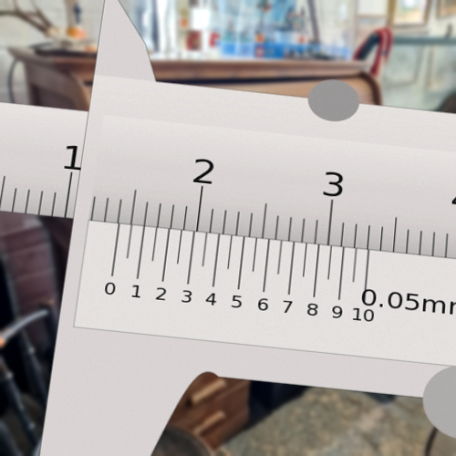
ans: {"value": 14.1, "unit": "mm"}
